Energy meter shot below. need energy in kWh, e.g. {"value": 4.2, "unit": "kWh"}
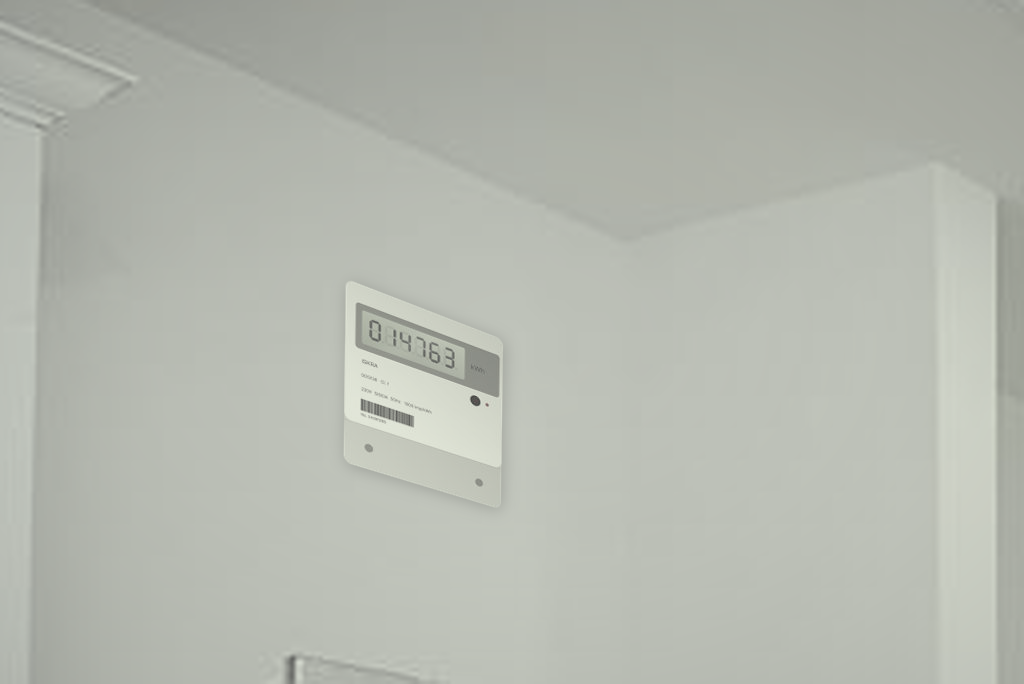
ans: {"value": 14763, "unit": "kWh"}
